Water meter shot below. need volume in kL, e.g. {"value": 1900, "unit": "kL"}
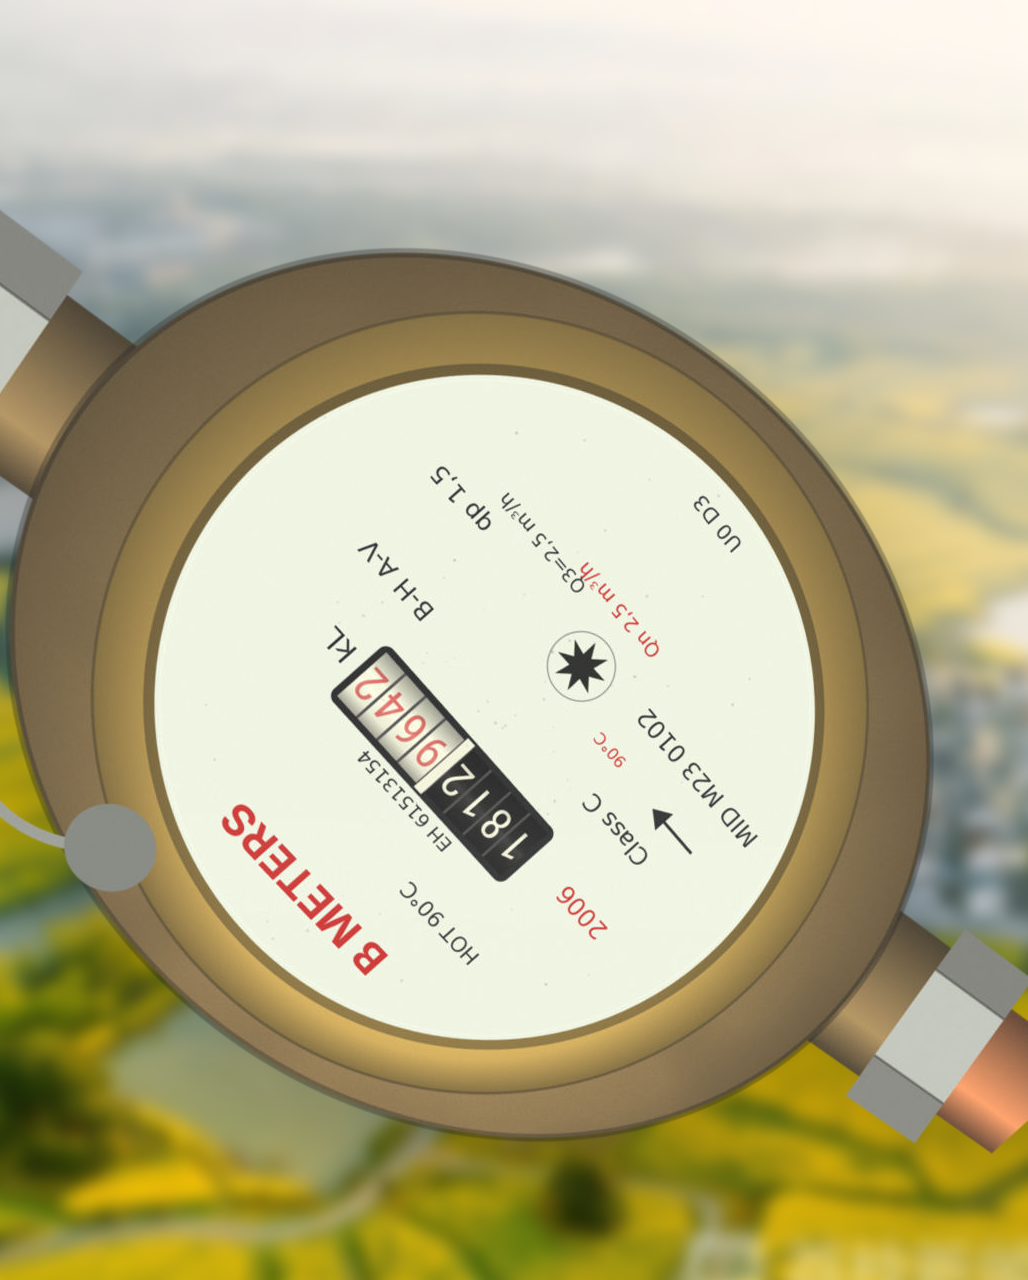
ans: {"value": 1812.9642, "unit": "kL"}
